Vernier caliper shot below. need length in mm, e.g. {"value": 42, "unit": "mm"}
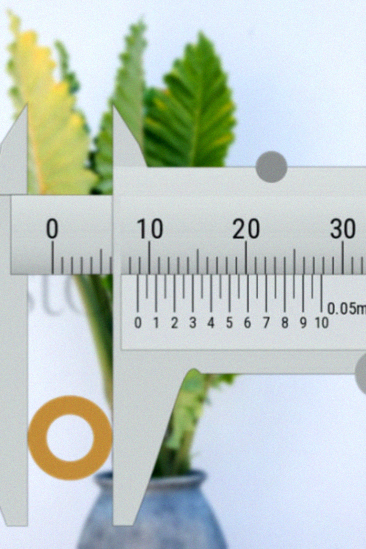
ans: {"value": 8.8, "unit": "mm"}
